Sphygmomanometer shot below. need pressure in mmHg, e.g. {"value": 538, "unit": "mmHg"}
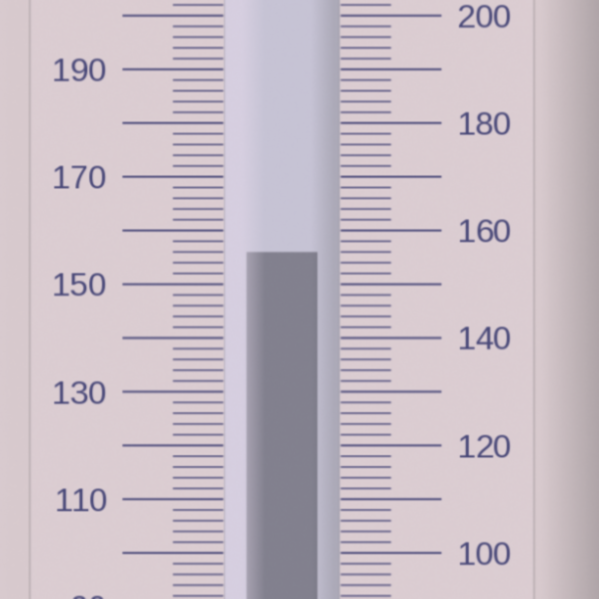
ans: {"value": 156, "unit": "mmHg"}
